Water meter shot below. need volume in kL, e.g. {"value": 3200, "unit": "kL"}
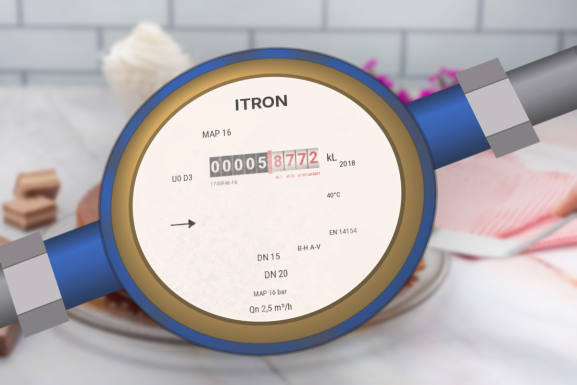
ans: {"value": 5.8772, "unit": "kL"}
